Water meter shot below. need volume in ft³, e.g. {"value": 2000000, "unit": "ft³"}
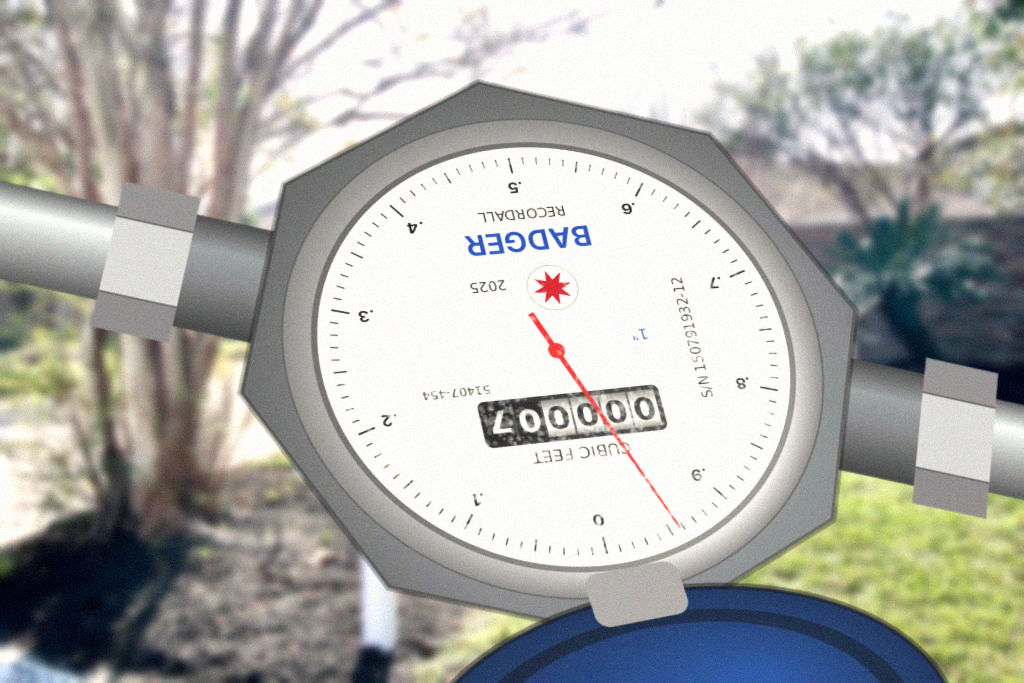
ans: {"value": 6.94, "unit": "ft³"}
